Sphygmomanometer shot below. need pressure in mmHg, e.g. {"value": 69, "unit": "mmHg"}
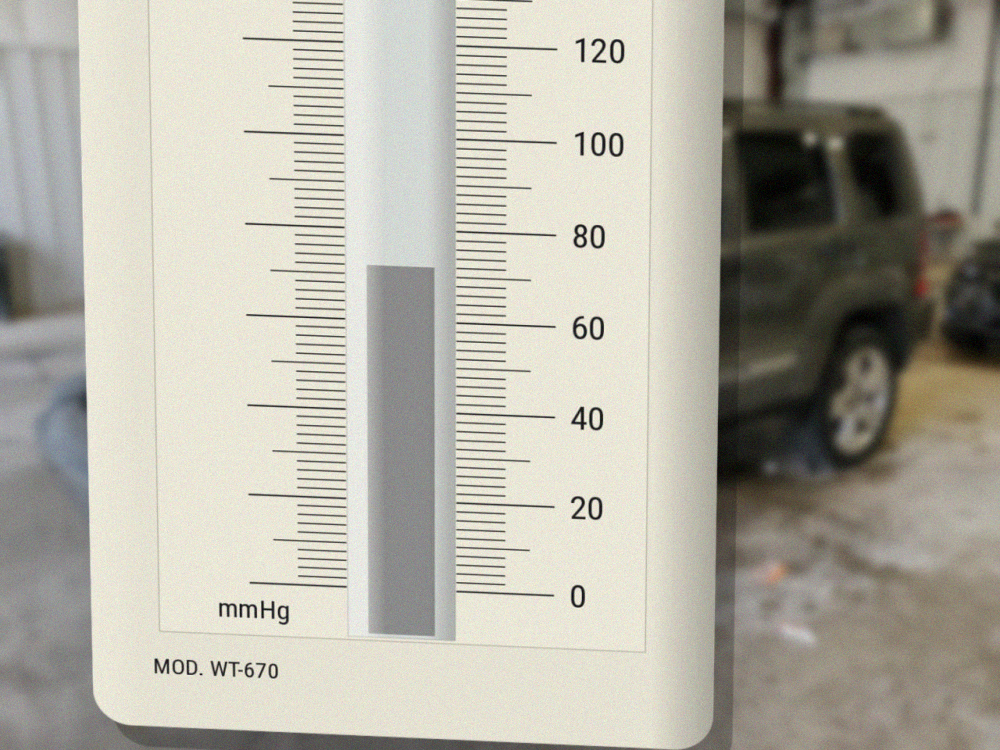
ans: {"value": 72, "unit": "mmHg"}
